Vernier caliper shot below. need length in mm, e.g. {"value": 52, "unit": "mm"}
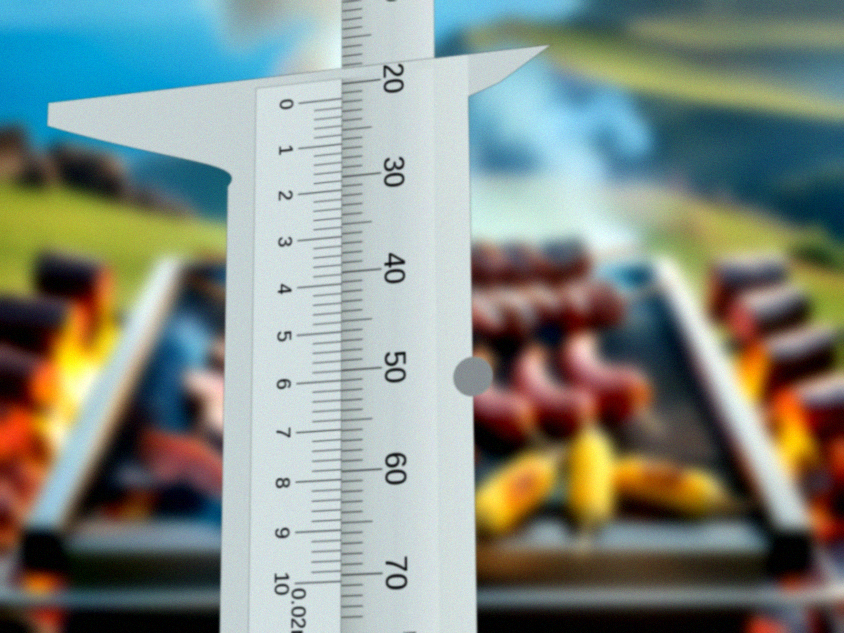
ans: {"value": 21.6, "unit": "mm"}
